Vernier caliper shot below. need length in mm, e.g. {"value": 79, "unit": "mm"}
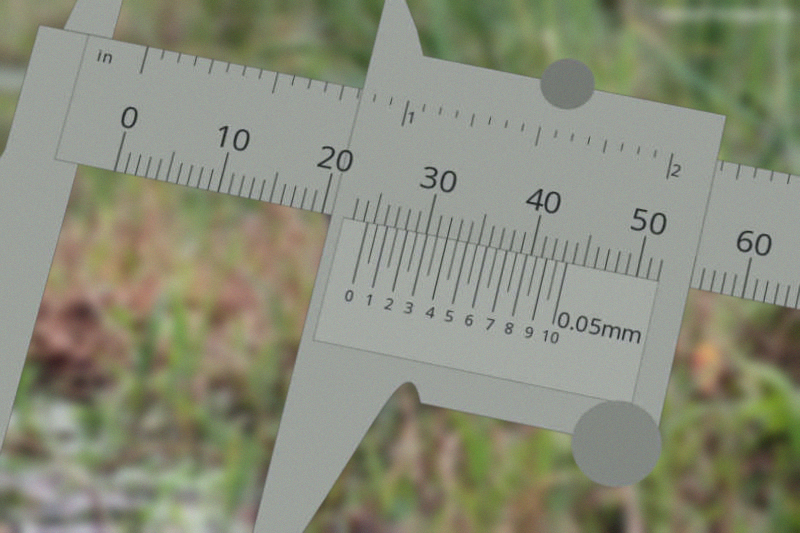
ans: {"value": 24.4, "unit": "mm"}
